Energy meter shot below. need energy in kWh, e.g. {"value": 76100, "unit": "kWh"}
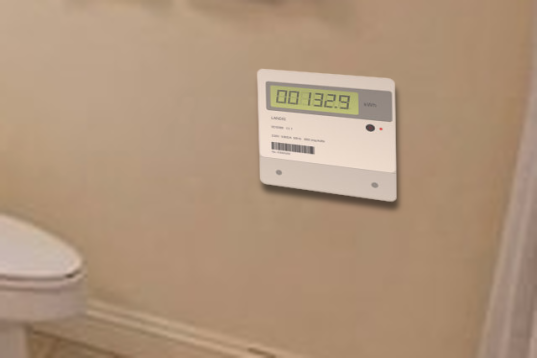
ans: {"value": 132.9, "unit": "kWh"}
